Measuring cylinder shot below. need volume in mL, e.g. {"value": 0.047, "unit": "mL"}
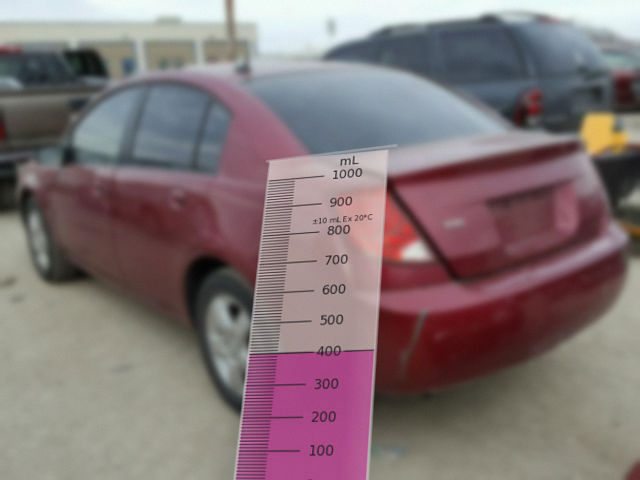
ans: {"value": 400, "unit": "mL"}
